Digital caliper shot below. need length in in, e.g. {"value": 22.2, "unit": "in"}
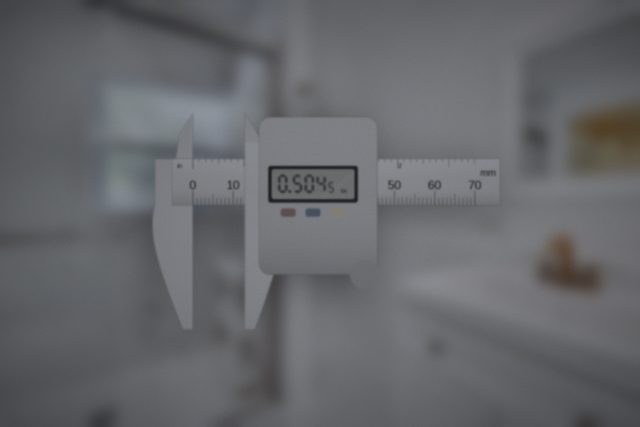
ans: {"value": 0.5045, "unit": "in"}
